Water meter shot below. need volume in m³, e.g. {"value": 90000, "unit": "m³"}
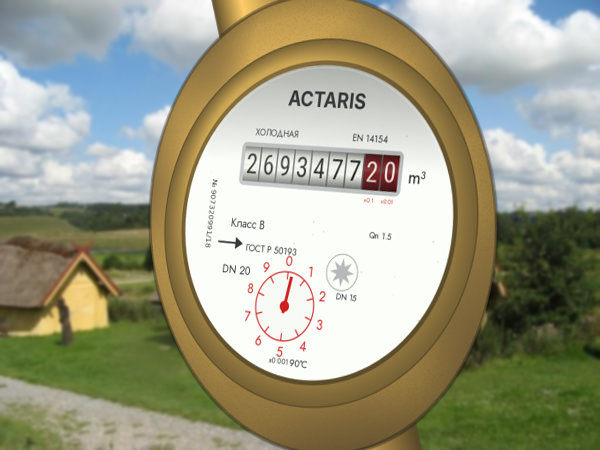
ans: {"value": 2693477.200, "unit": "m³"}
